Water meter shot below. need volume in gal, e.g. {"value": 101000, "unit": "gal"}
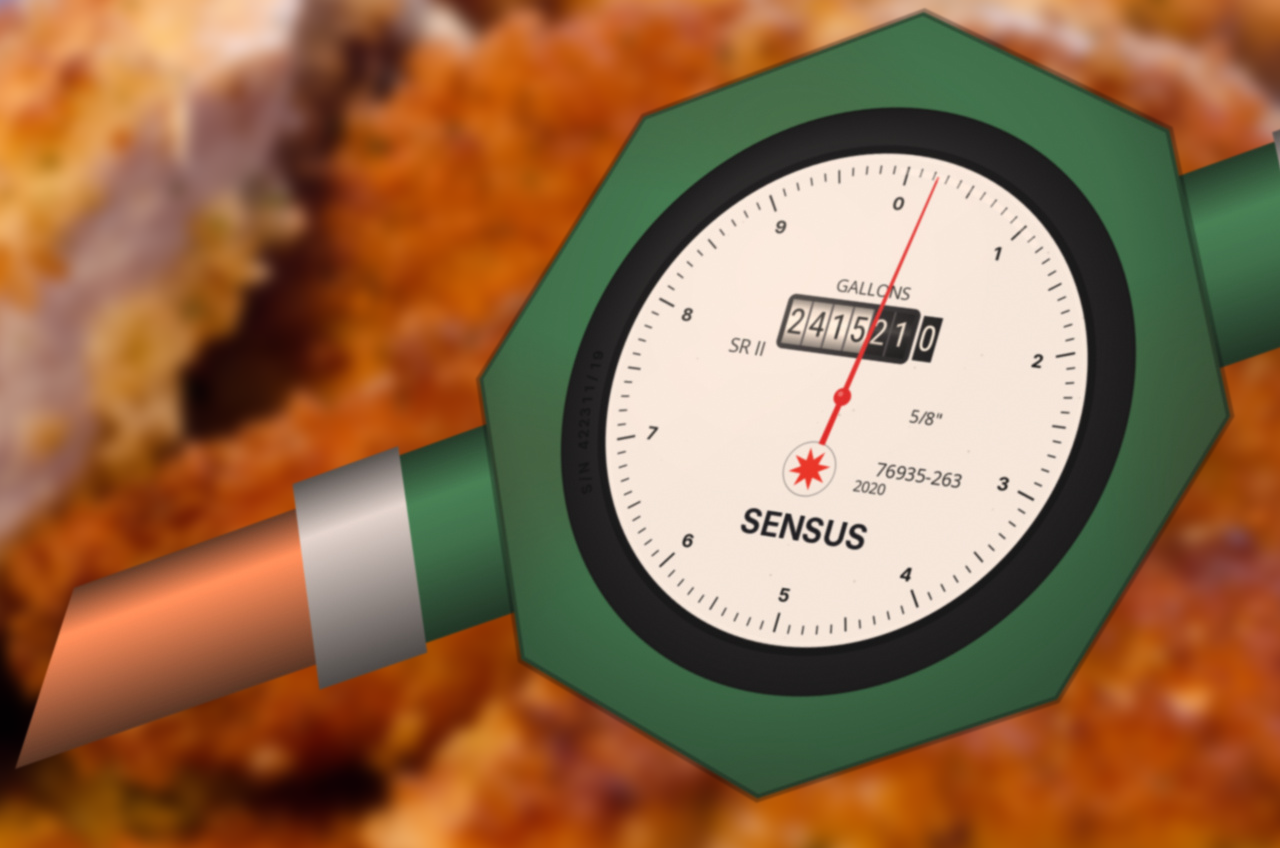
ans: {"value": 2415210.2, "unit": "gal"}
